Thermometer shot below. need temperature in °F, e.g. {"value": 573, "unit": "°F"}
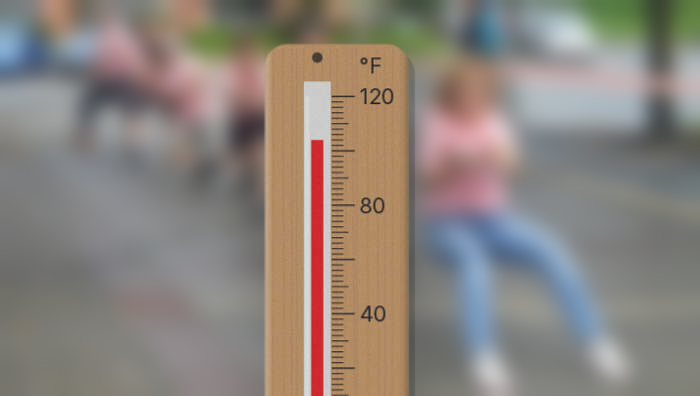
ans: {"value": 104, "unit": "°F"}
